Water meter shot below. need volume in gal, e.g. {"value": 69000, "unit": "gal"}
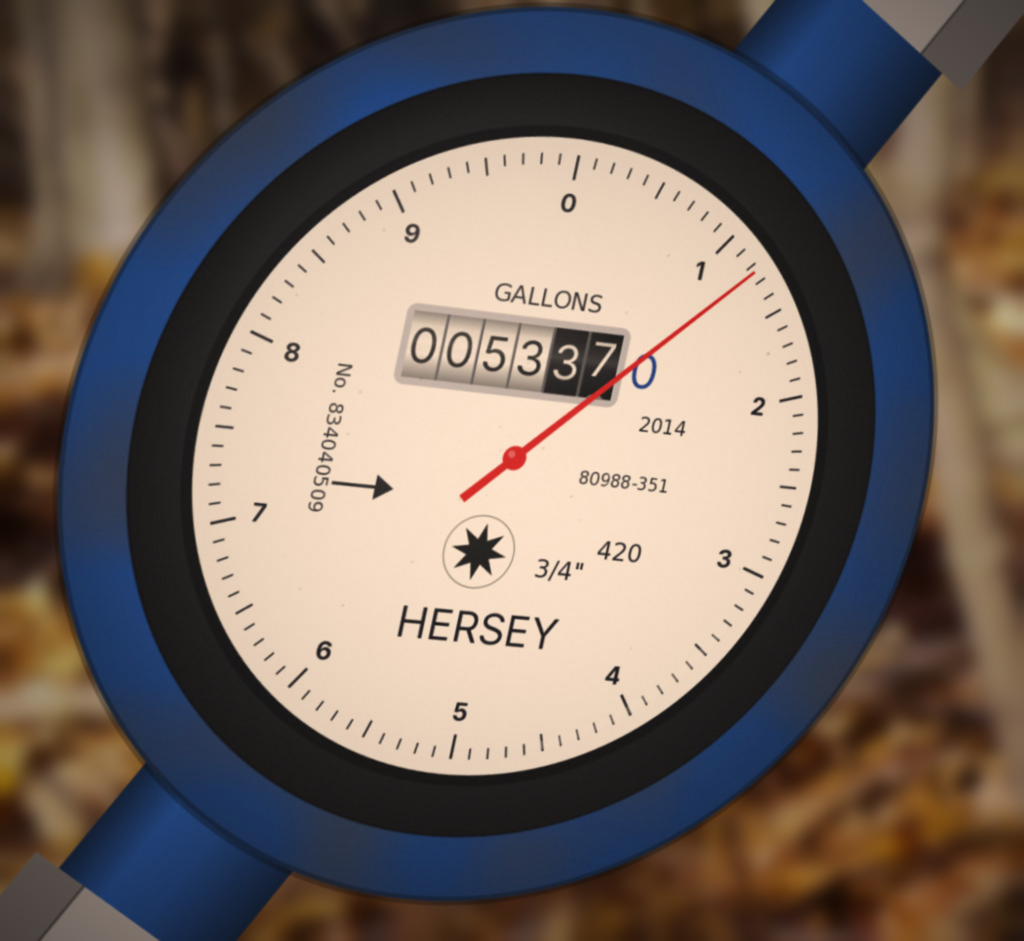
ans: {"value": 53371.2, "unit": "gal"}
